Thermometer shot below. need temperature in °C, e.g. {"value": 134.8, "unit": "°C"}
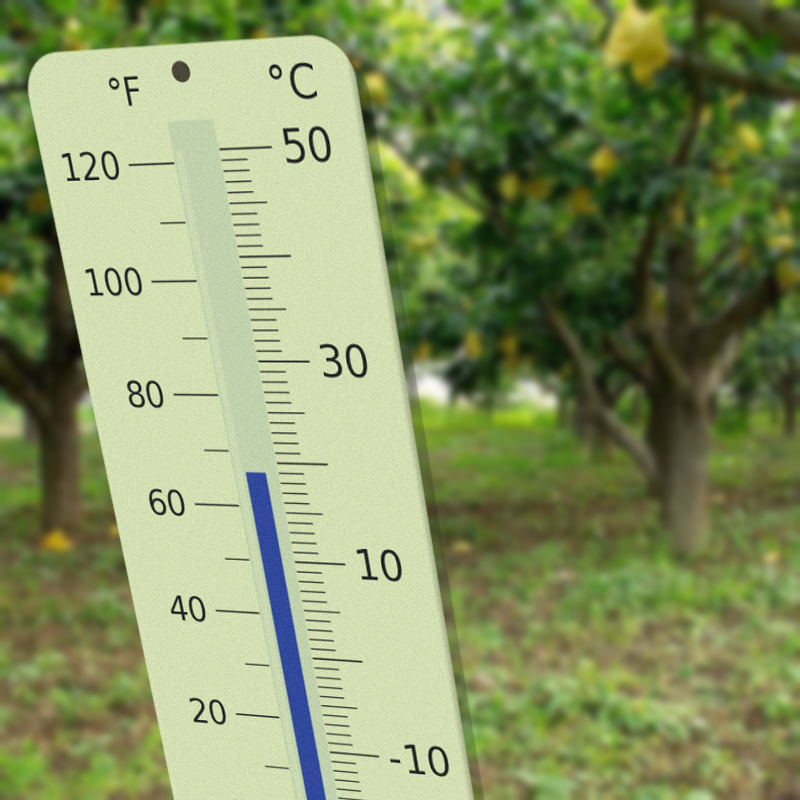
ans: {"value": 19, "unit": "°C"}
